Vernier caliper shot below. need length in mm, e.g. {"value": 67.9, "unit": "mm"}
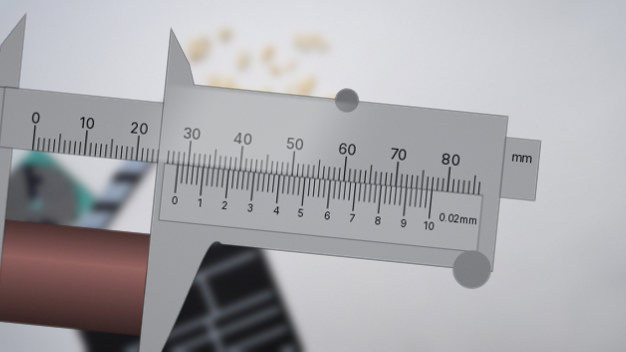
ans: {"value": 28.0, "unit": "mm"}
